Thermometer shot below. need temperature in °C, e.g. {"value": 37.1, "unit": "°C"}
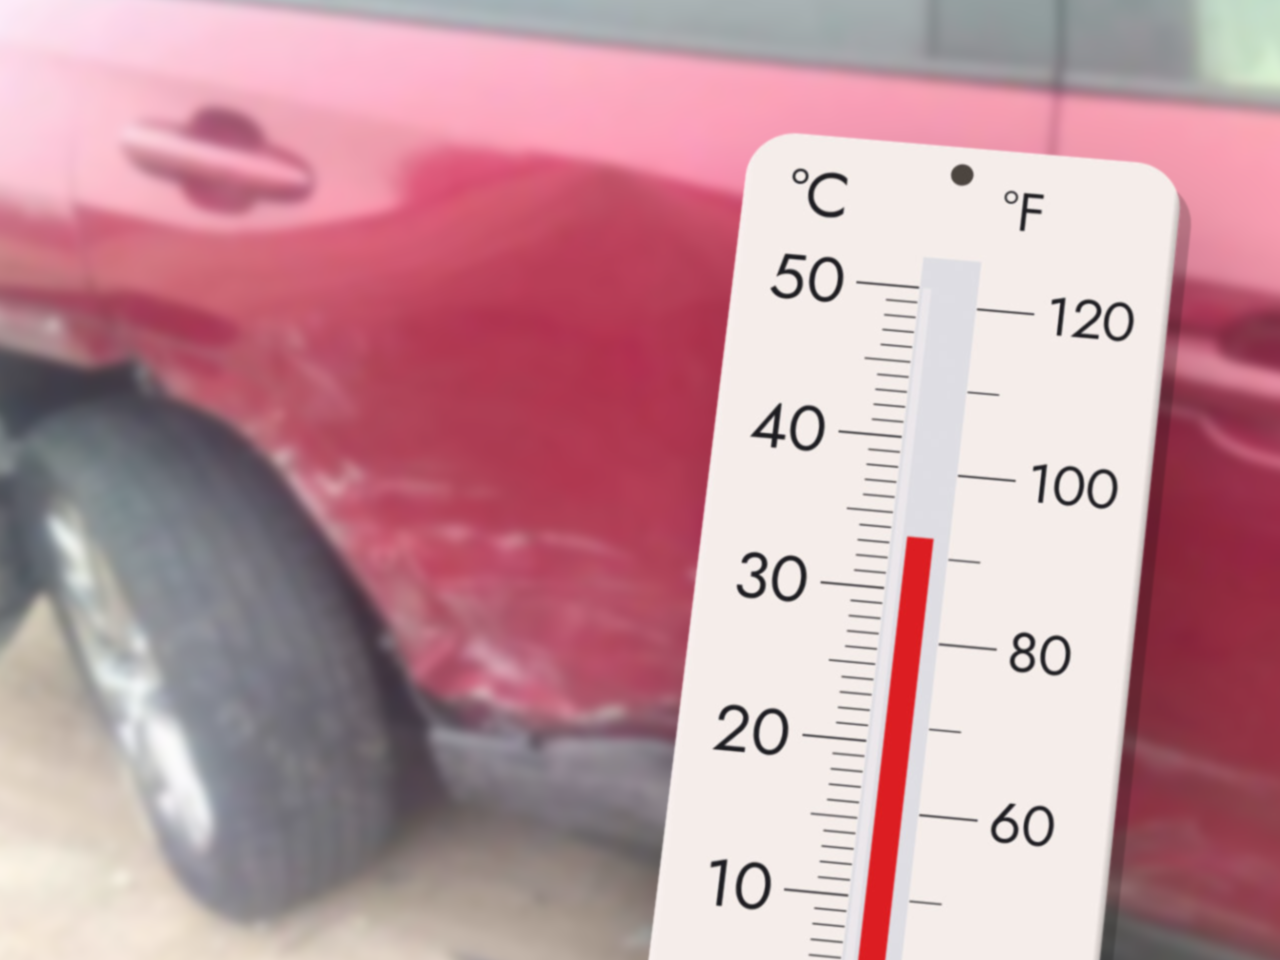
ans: {"value": 33.5, "unit": "°C"}
